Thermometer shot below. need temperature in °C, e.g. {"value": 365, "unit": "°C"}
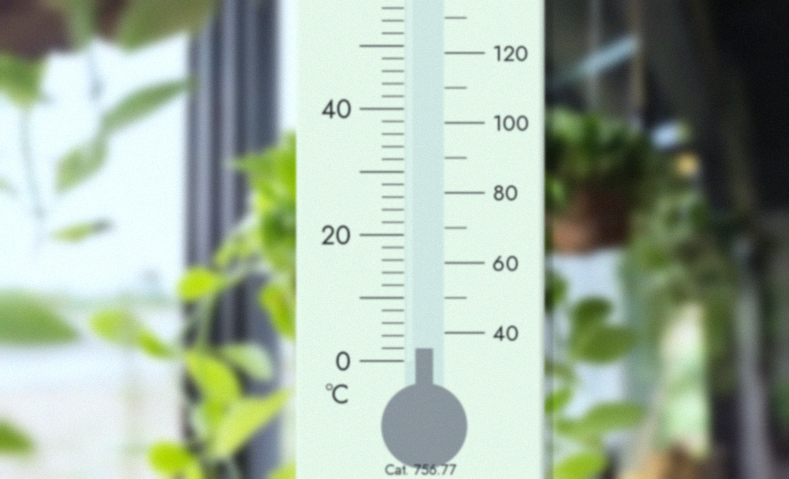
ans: {"value": 2, "unit": "°C"}
